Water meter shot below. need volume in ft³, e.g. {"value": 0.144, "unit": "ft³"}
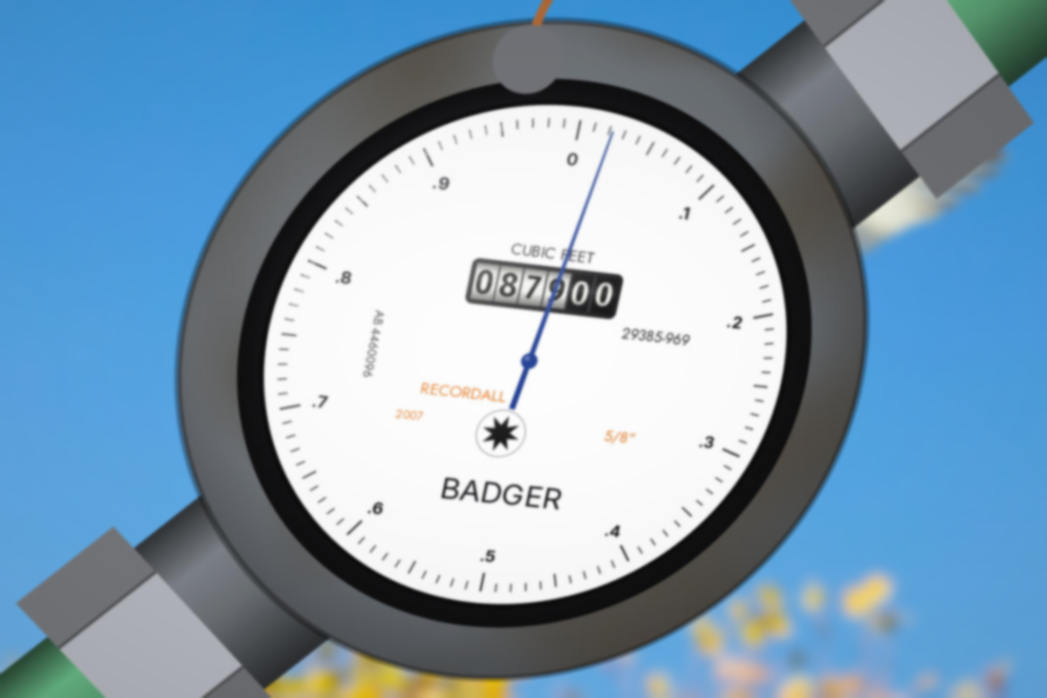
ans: {"value": 87900.02, "unit": "ft³"}
